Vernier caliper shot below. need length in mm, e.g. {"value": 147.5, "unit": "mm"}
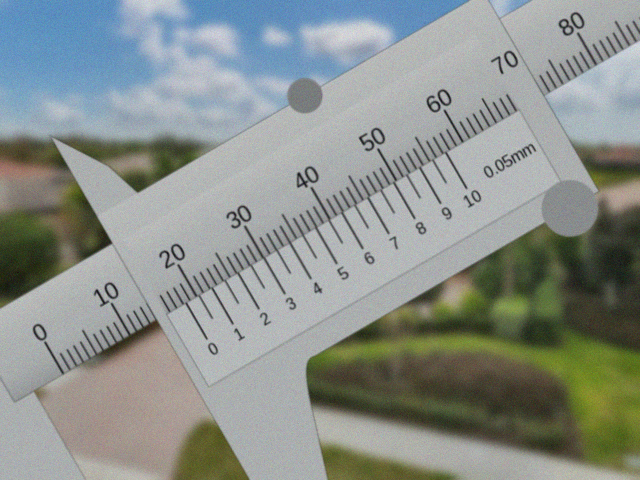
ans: {"value": 18.4, "unit": "mm"}
